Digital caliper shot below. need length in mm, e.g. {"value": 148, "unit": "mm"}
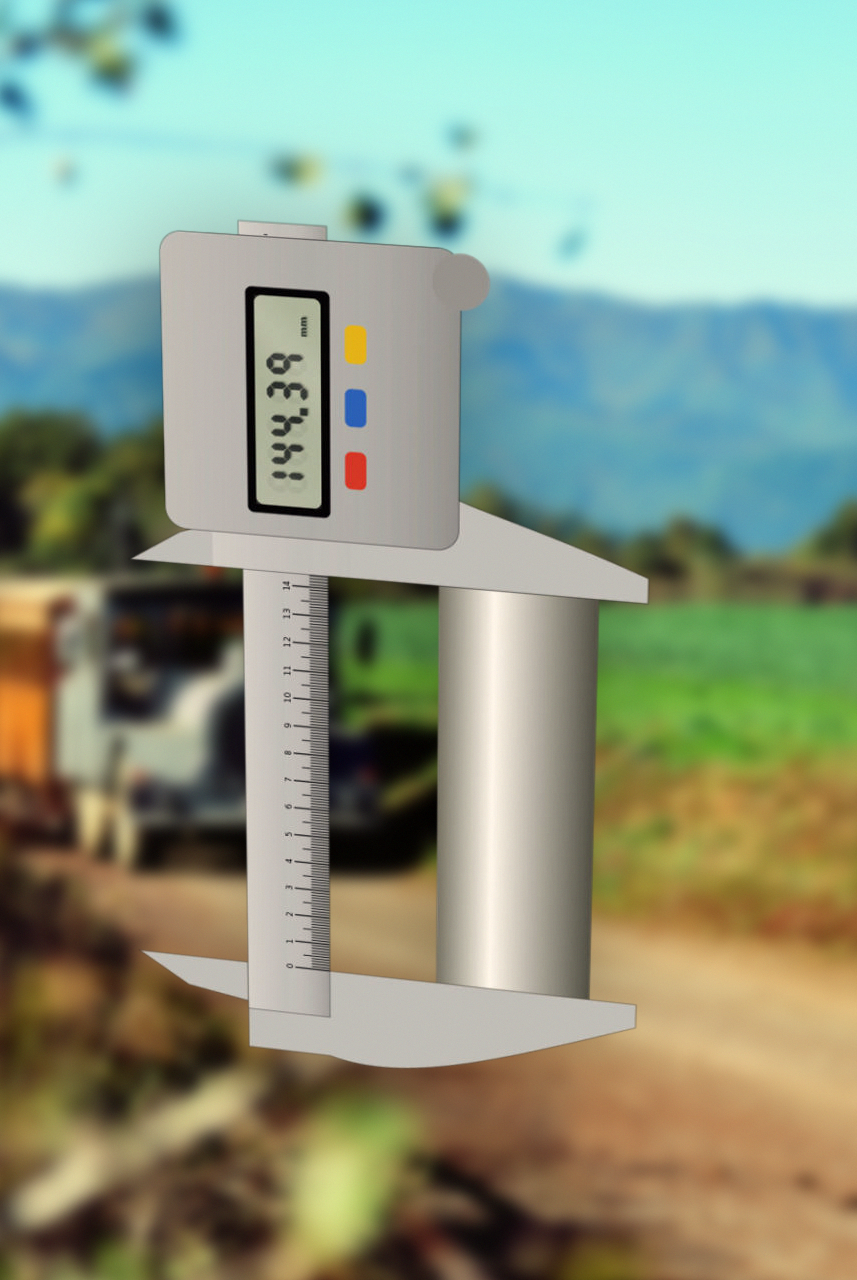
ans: {"value": 144.39, "unit": "mm"}
